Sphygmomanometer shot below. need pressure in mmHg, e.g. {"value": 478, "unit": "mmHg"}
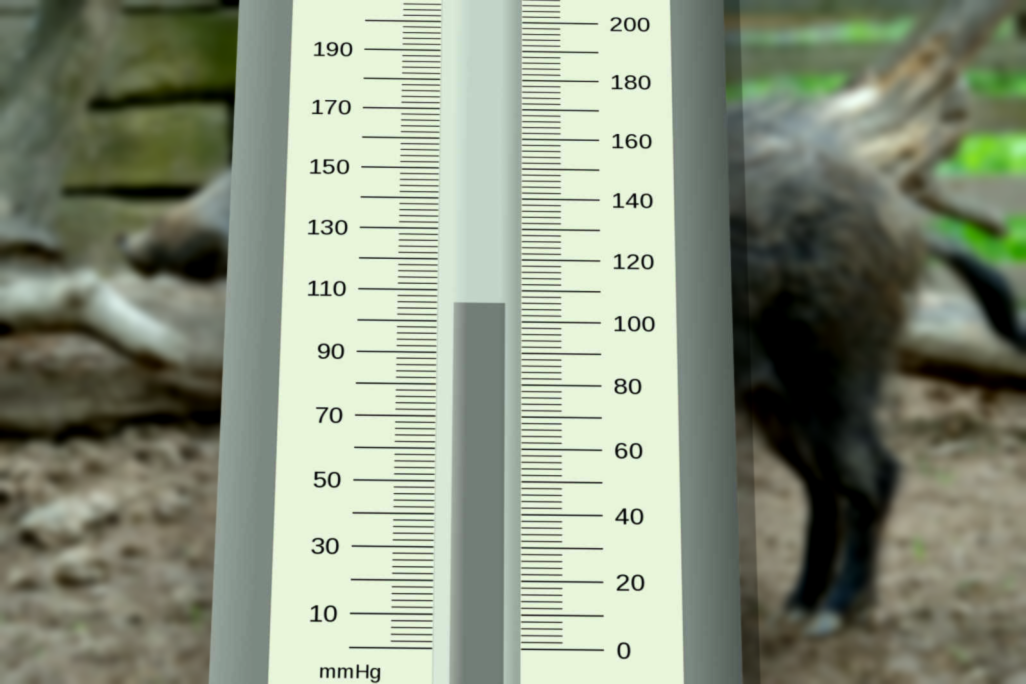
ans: {"value": 106, "unit": "mmHg"}
